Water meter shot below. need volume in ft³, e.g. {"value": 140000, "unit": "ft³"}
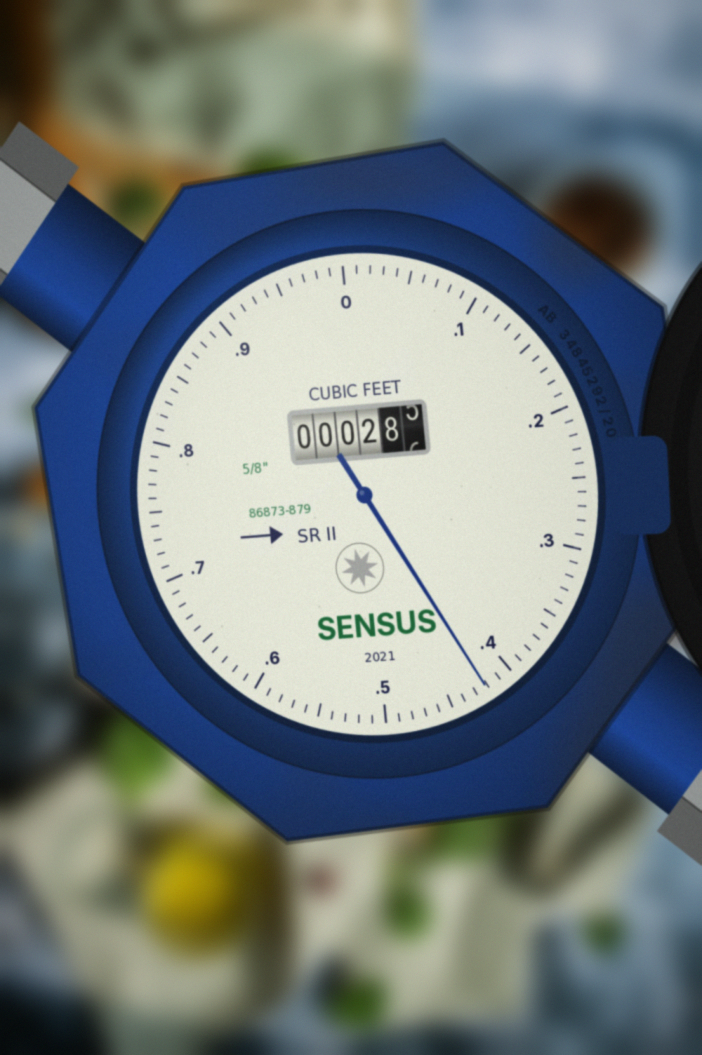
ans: {"value": 285.42, "unit": "ft³"}
